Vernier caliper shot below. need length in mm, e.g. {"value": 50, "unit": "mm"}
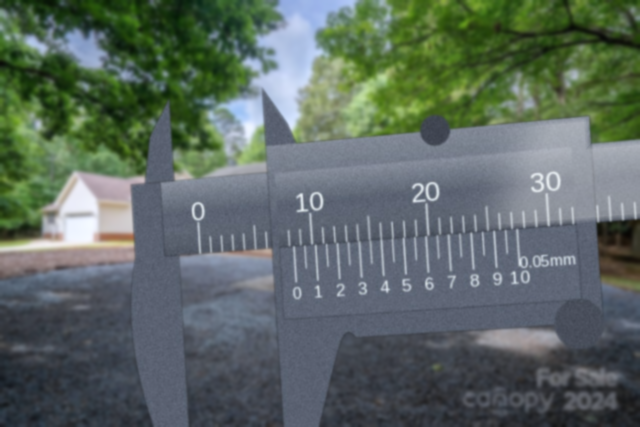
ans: {"value": 8.4, "unit": "mm"}
